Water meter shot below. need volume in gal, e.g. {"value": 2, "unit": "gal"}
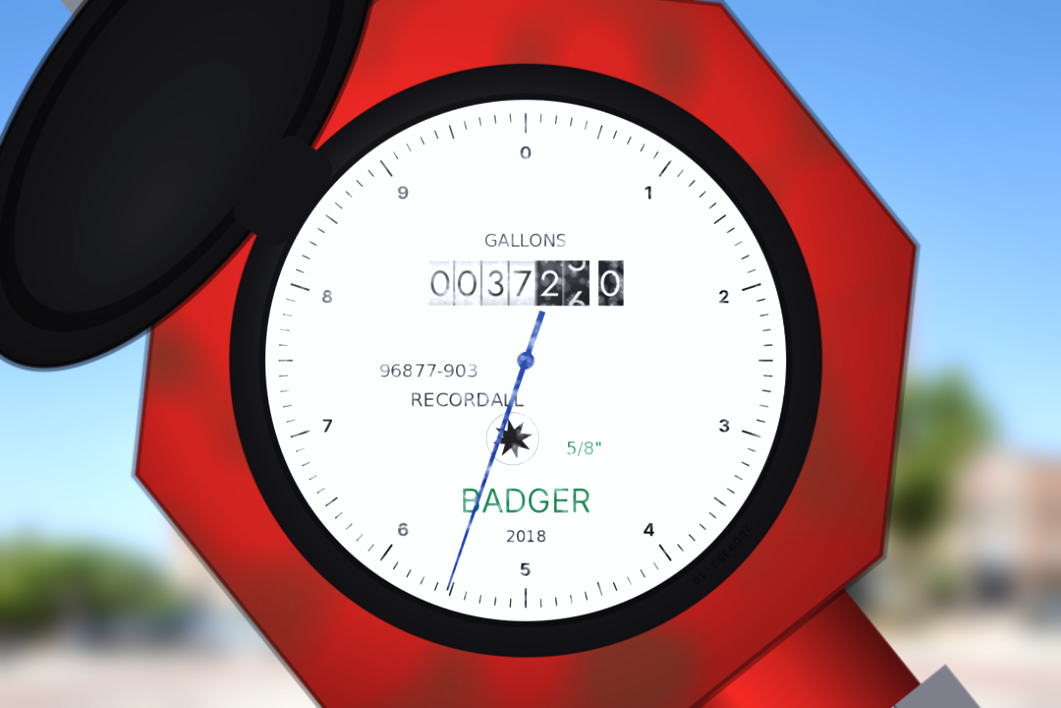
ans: {"value": 37255.5, "unit": "gal"}
